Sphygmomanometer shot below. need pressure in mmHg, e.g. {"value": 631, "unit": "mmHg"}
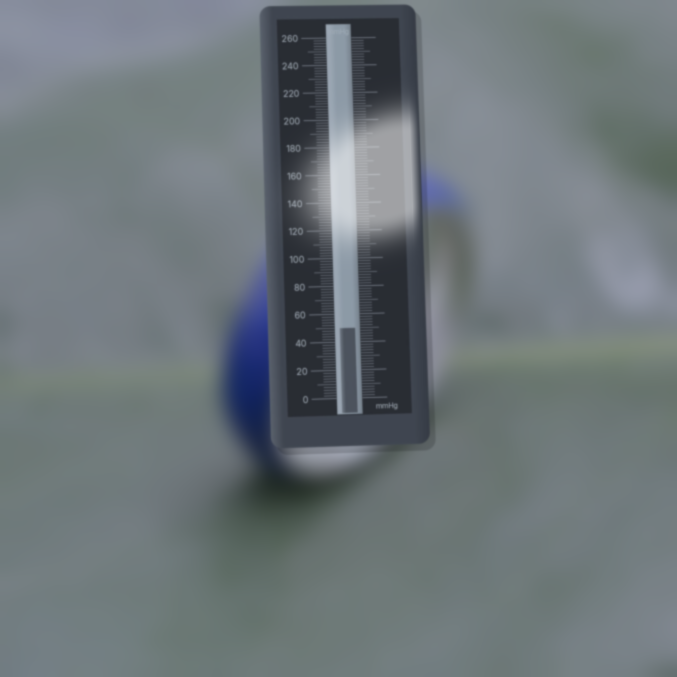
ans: {"value": 50, "unit": "mmHg"}
